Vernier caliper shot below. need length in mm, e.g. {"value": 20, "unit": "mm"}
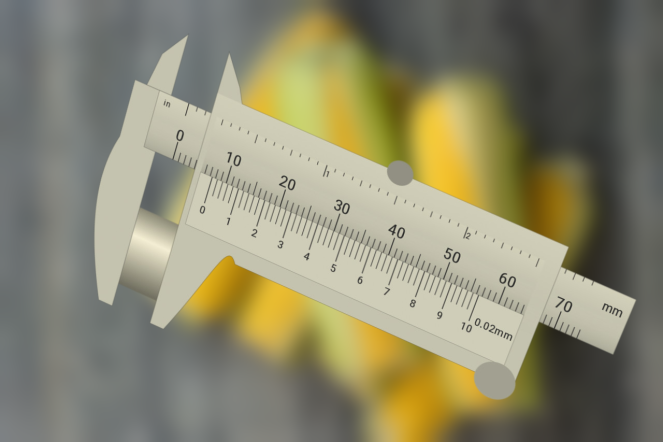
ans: {"value": 7.4, "unit": "mm"}
